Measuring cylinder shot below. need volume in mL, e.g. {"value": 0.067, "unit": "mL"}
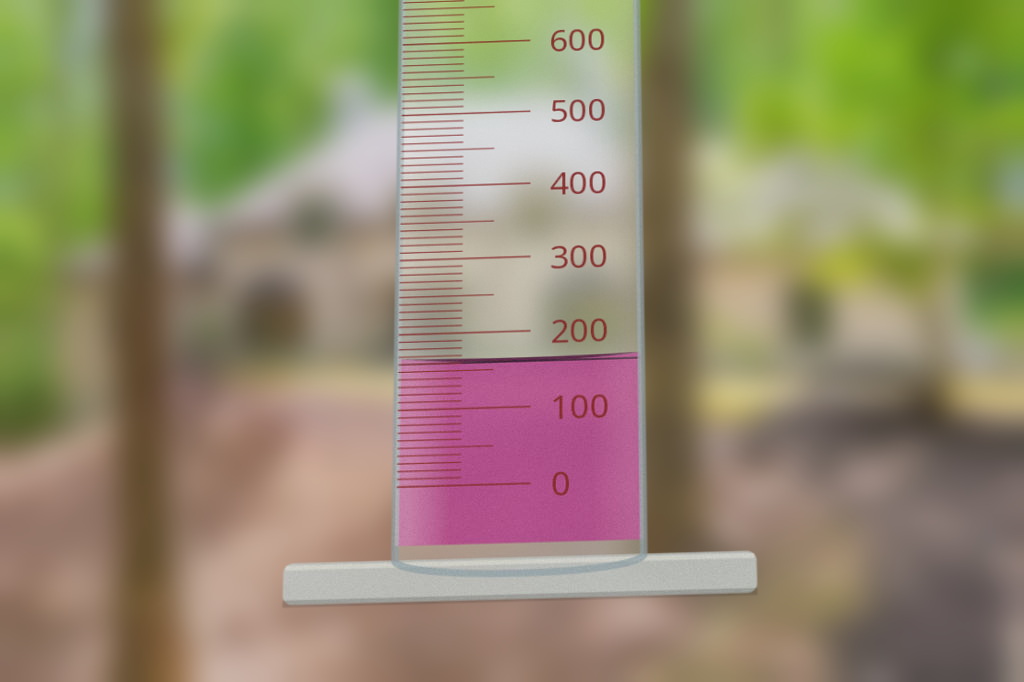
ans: {"value": 160, "unit": "mL"}
